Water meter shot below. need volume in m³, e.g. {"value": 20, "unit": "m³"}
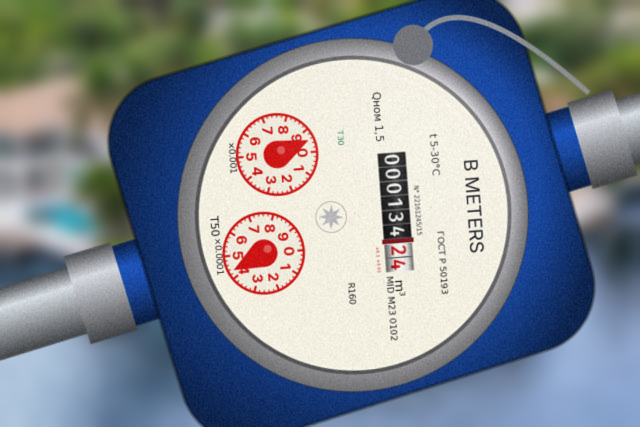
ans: {"value": 134.2394, "unit": "m³"}
